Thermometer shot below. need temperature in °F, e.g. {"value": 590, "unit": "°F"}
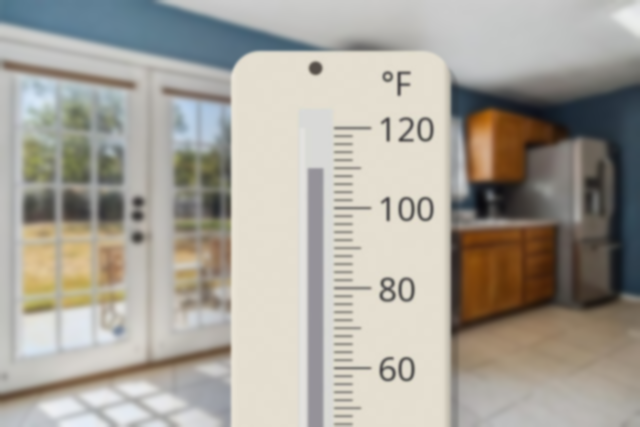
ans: {"value": 110, "unit": "°F"}
